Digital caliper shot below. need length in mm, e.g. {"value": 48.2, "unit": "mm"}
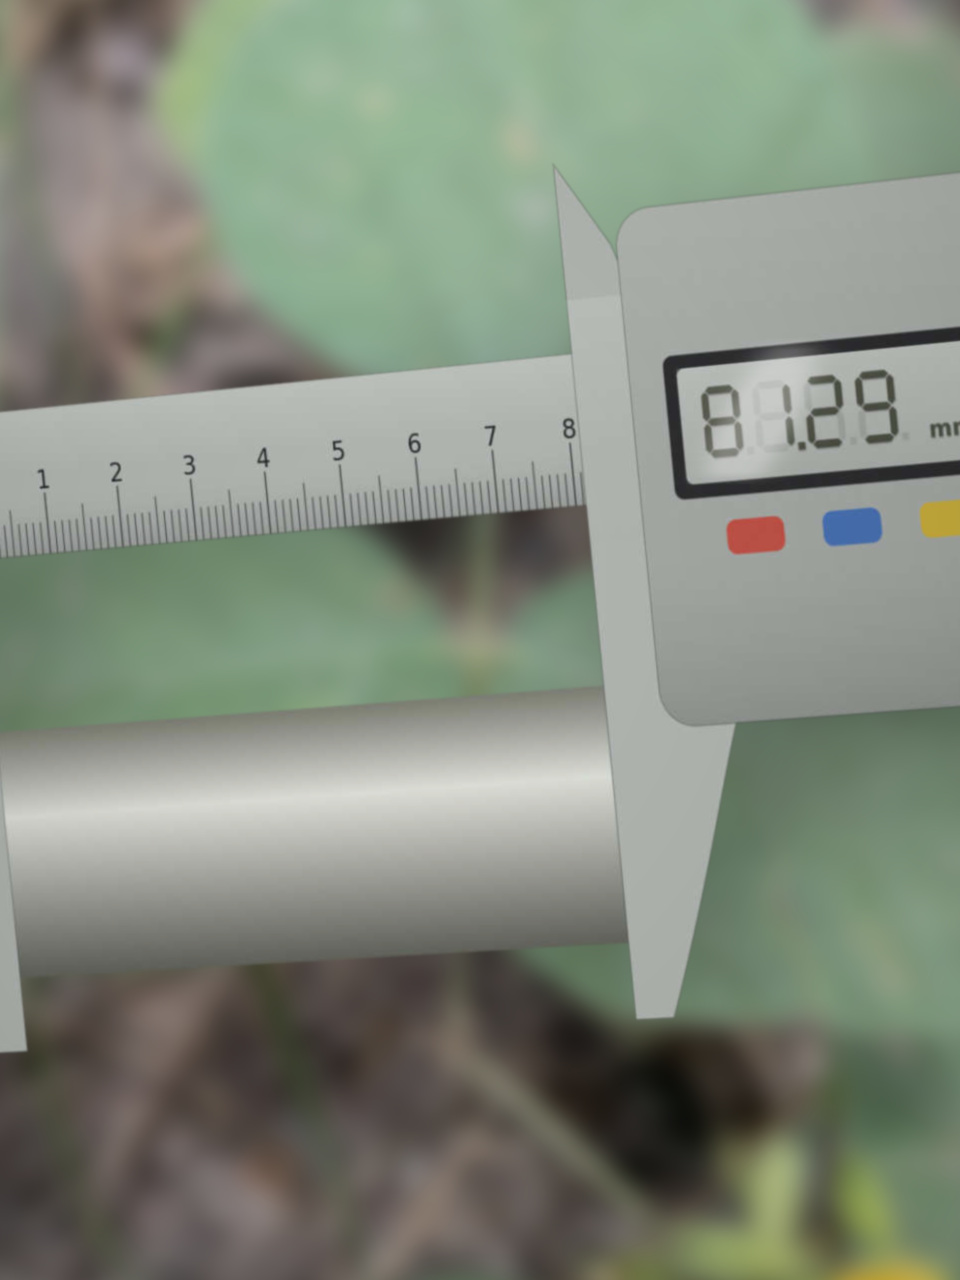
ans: {"value": 81.29, "unit": "mm"}
